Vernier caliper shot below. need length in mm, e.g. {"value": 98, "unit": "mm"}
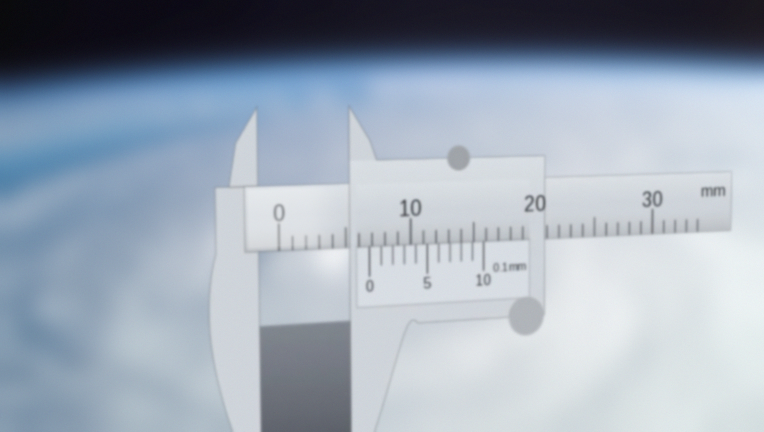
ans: {"value": 6.8, "unit": "mm"}
